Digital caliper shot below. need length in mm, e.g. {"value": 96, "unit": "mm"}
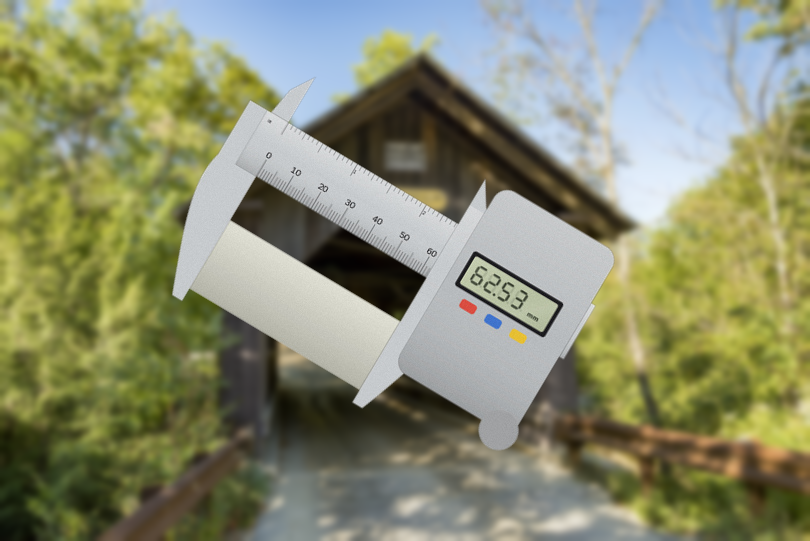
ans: {"value": 62.53, "unit": "mm"}
